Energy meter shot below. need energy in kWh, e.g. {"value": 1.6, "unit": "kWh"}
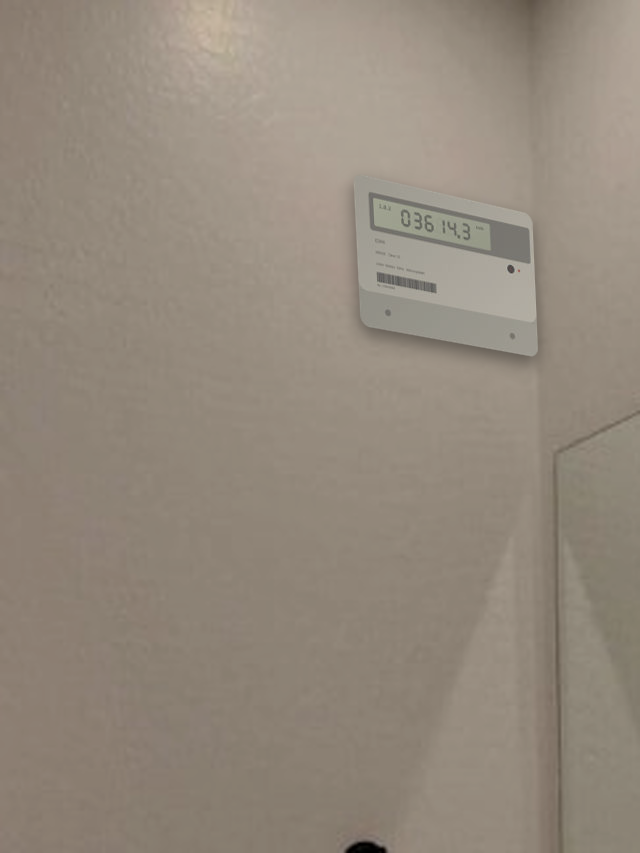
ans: {"value": 3614.3, "unit": "kWh"}
